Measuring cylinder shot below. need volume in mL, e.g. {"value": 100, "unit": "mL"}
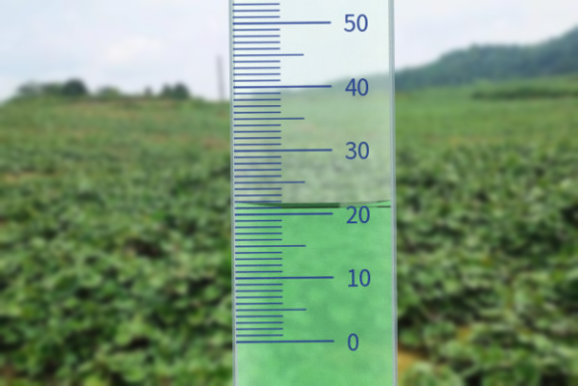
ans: {"value": 21, "unit": "mL"}
